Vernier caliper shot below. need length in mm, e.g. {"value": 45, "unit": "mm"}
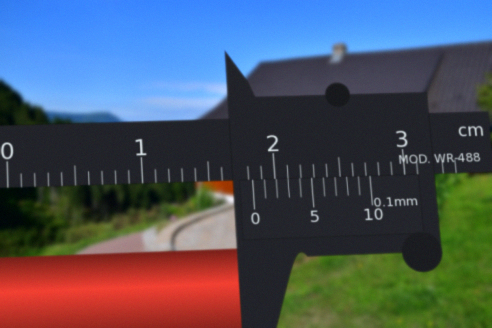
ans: {"value": 18.3, "unit": "mm"}
